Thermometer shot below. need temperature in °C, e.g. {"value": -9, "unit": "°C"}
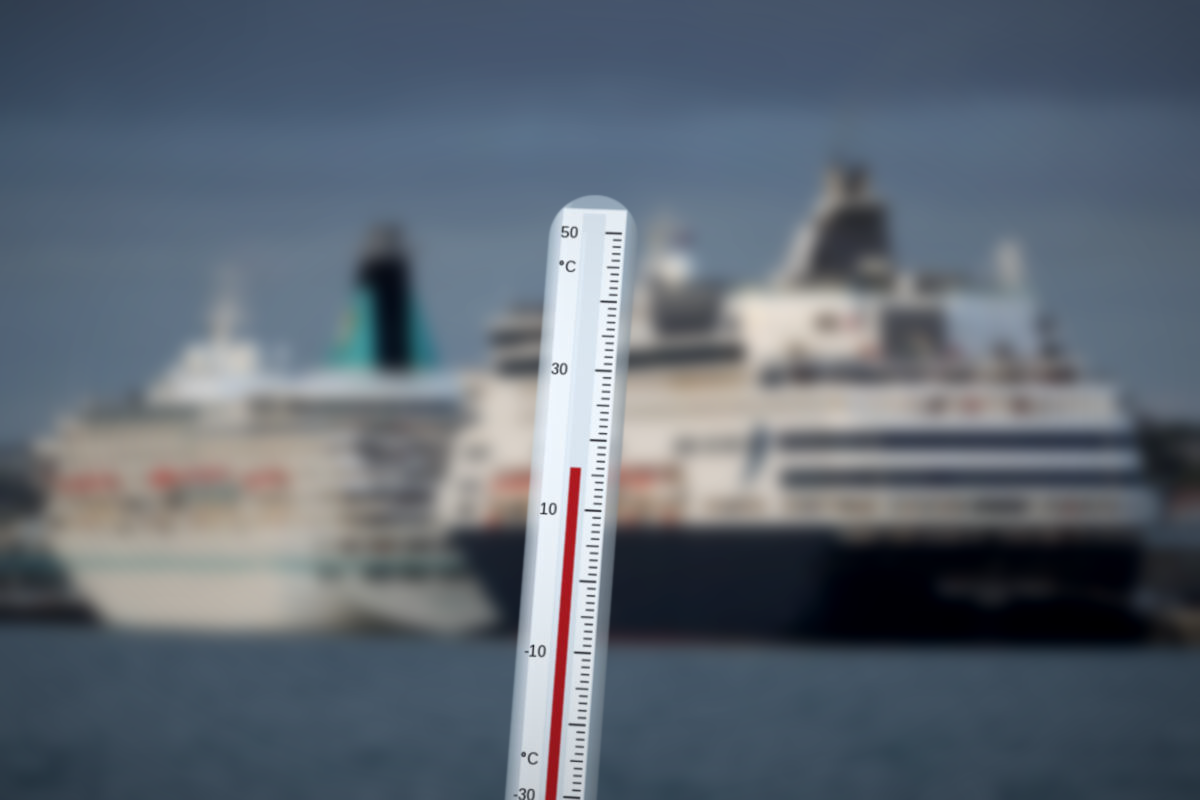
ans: {"value": 16, "unit": "°C"}
